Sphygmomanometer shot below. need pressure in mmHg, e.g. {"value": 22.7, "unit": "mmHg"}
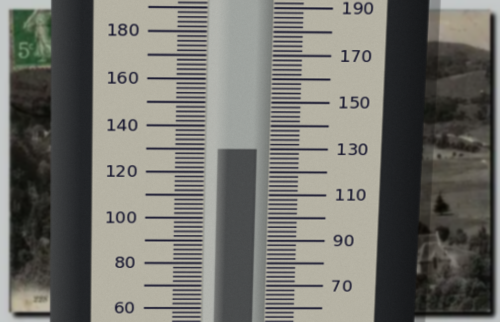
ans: {"value": 130, "unit": "mmHg"}
